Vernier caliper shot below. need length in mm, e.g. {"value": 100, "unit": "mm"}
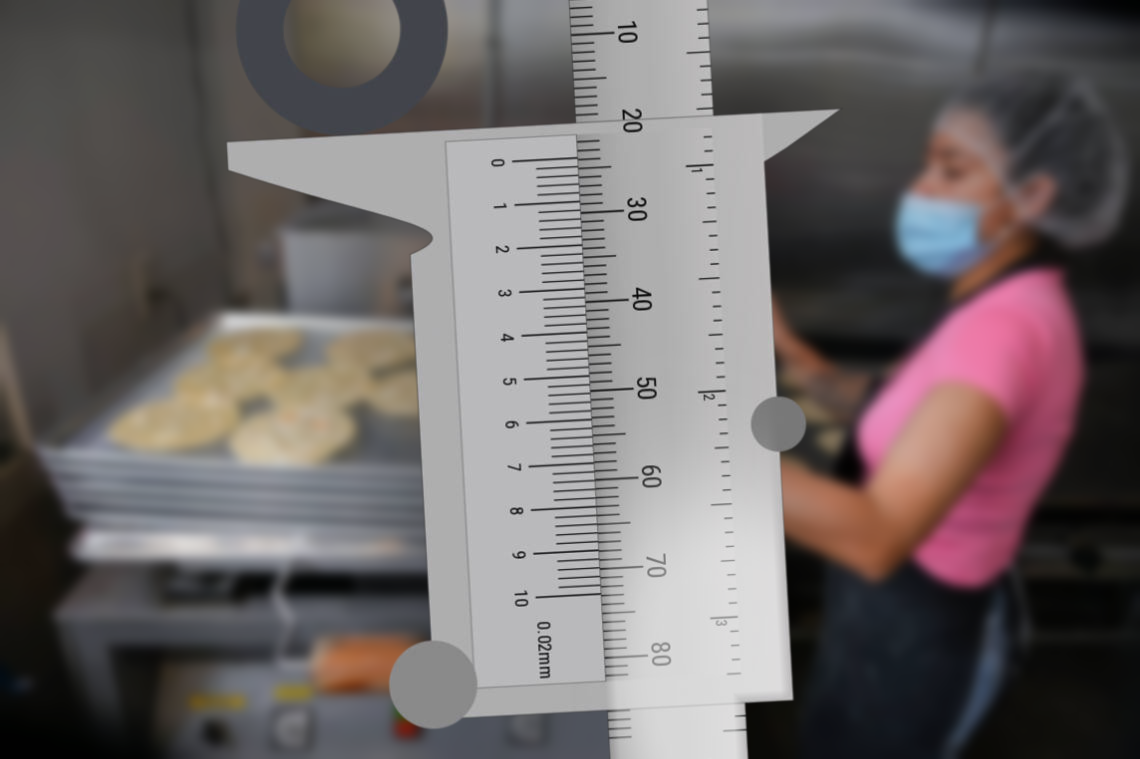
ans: {"value": 23.8, "unit": "mm"}
